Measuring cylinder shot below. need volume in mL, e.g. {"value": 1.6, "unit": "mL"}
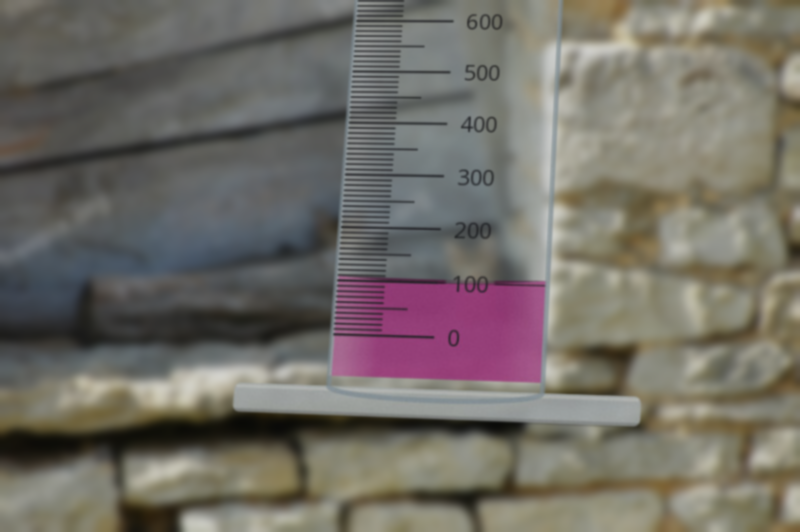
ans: {"value": 100, "unit": "mL"}
